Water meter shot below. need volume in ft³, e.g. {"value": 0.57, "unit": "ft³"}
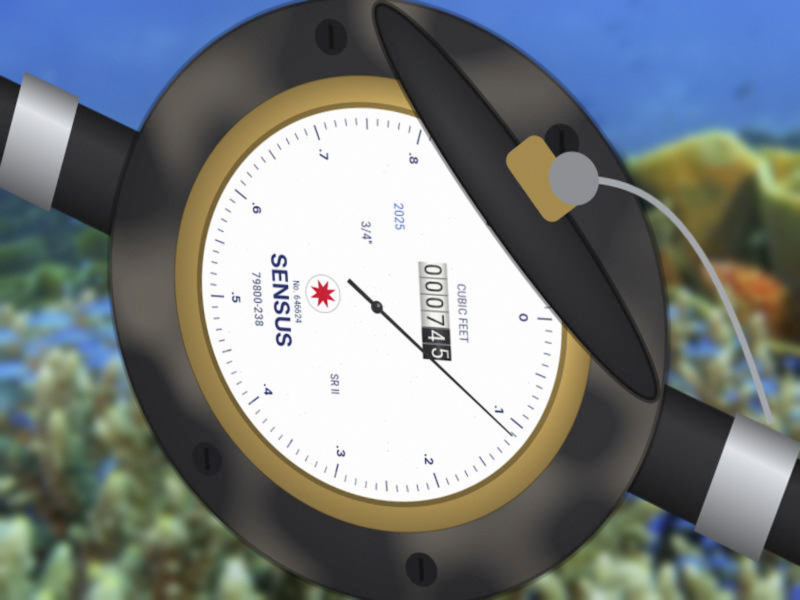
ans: {"value": 745.11, "unit": "ft³"}
